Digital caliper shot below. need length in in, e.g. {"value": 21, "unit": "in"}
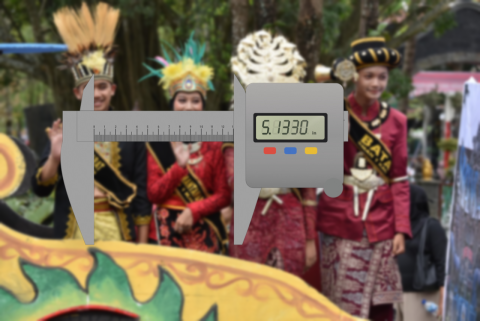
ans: {"value": 5.1330, "unit": "in"}
